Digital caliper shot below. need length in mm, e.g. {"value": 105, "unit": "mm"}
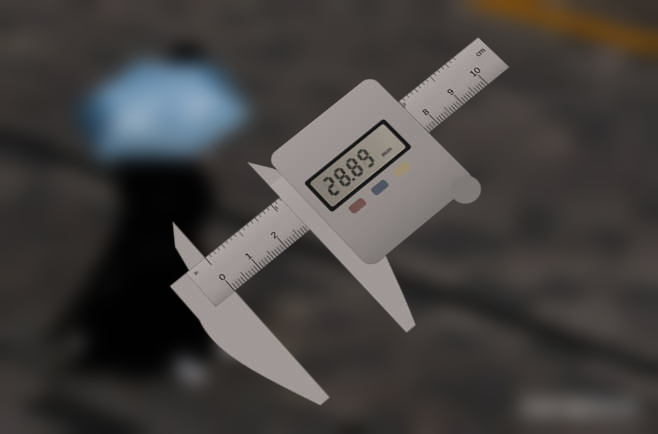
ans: {"value": 28.89, "unit": "mm"}
